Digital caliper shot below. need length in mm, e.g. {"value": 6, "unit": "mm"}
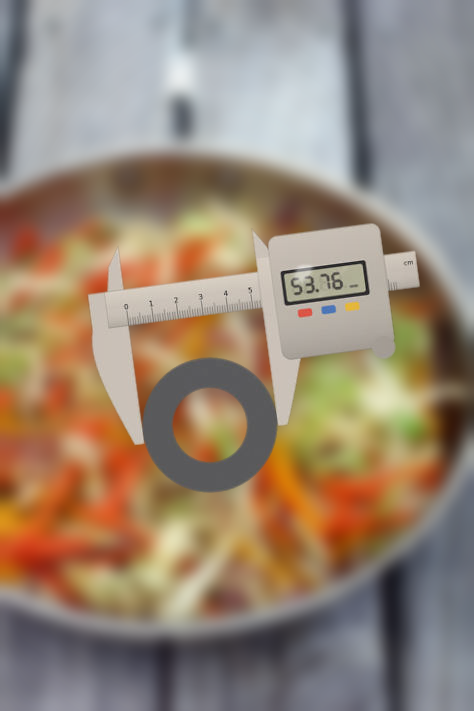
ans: {"value": 53.76, "unit": "mm"}
